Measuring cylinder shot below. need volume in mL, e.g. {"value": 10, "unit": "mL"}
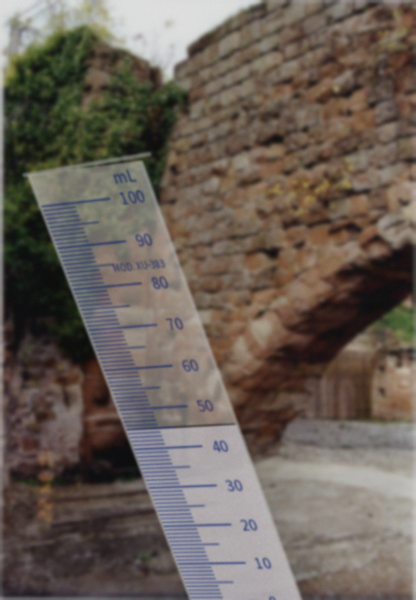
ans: {"value": 45, "unit": "mL"}
